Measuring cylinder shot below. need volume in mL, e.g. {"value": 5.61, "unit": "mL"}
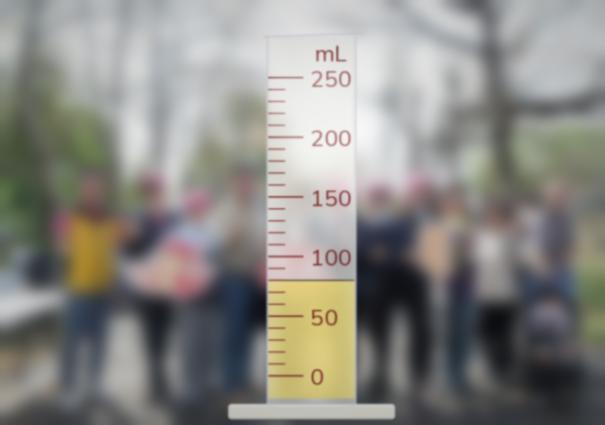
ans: {"value": 80, "unit": "mL"}
